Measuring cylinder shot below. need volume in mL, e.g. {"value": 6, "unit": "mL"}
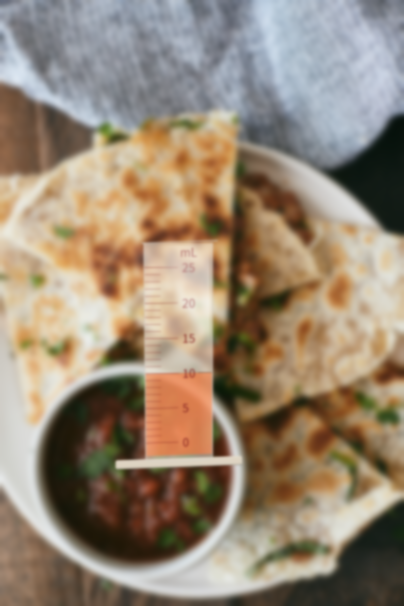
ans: {"value": 10, "unit": "mL"}
